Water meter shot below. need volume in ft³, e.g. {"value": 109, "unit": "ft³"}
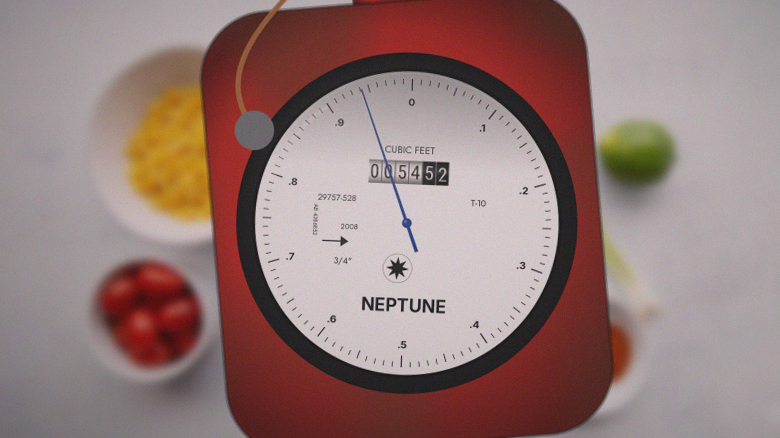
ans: {"value": 5451.94, "unit": "ft³"}
